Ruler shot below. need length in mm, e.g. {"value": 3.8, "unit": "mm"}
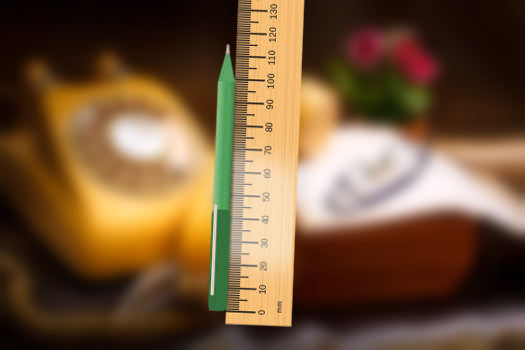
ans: {"value": 115, "unit": "mm"}
